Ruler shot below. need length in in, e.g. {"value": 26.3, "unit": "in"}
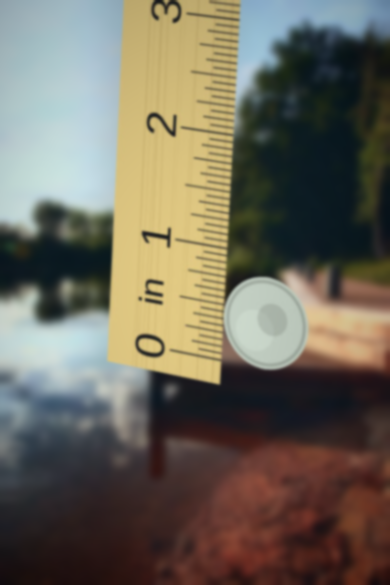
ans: {"value": 0.8125, "unit": "in"}
